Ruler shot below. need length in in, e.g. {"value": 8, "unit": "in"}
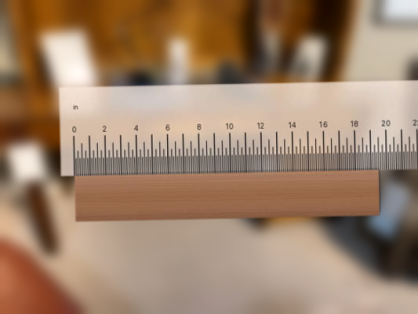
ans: {"value": 19.5, "unit": "in"}
